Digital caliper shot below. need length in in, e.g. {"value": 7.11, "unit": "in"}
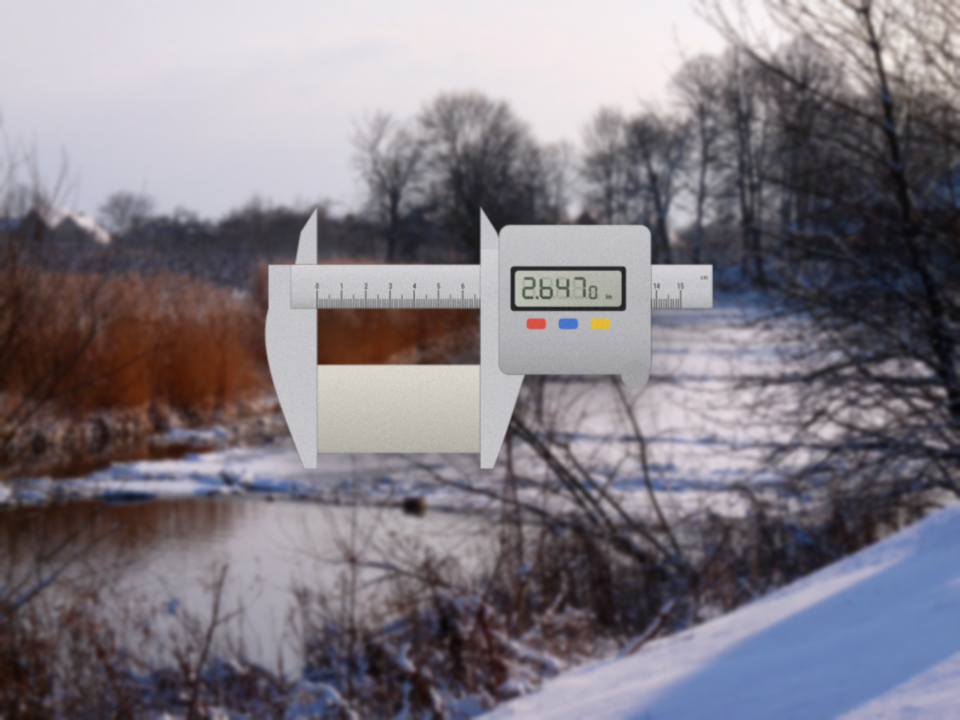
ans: {"value": 2.6470, "unit": "in"}
